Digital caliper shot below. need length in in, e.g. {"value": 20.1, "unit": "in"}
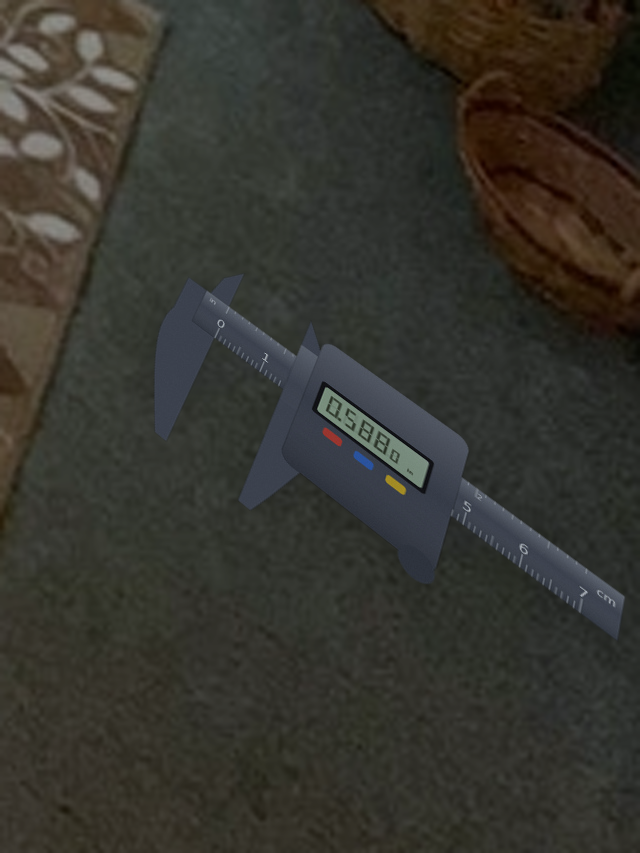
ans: {"value": 0.5880, "unit": "in"}
